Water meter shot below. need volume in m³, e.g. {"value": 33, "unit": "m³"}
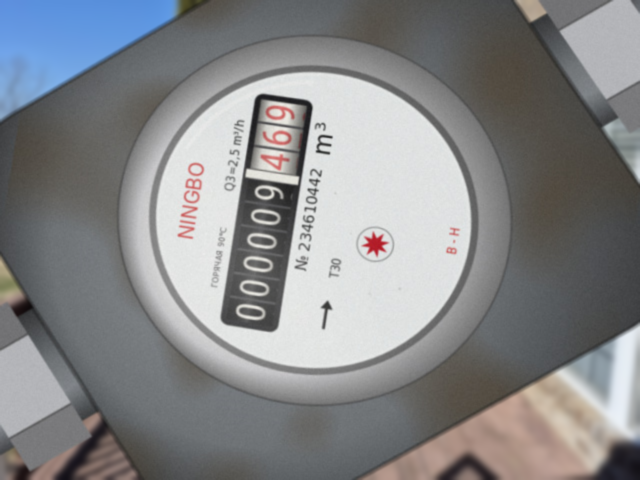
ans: {"value": 9.469, "unit": "m³"}
